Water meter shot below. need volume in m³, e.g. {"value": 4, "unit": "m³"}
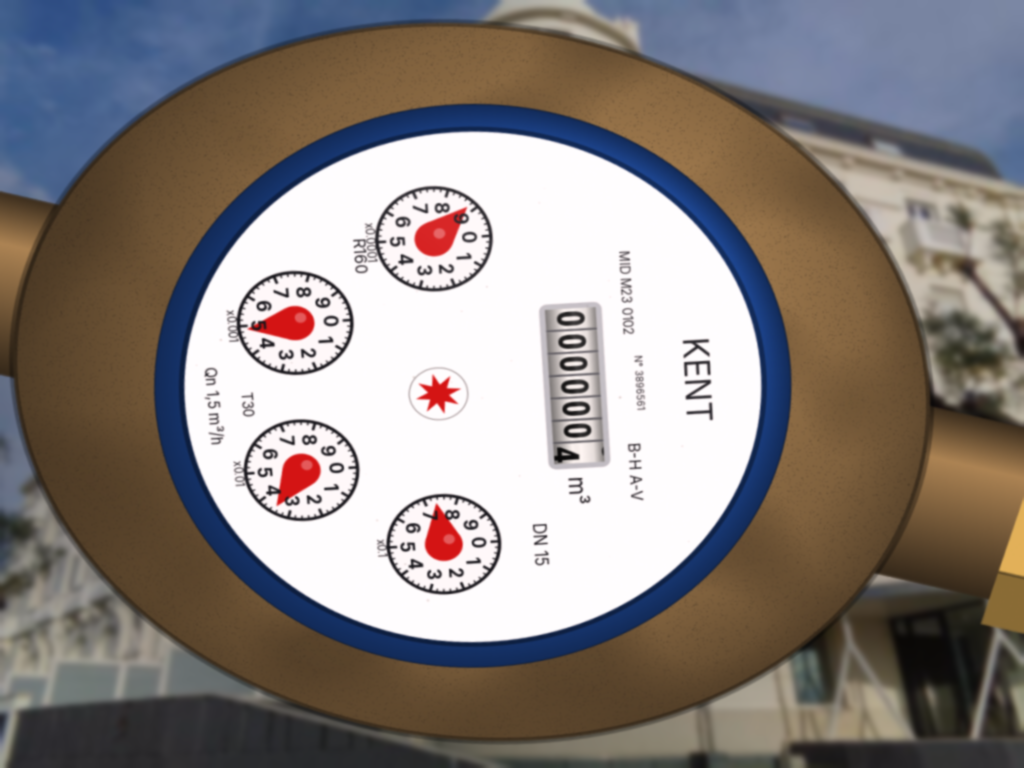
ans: {"value": 3.7348, "unit": "m³"}
